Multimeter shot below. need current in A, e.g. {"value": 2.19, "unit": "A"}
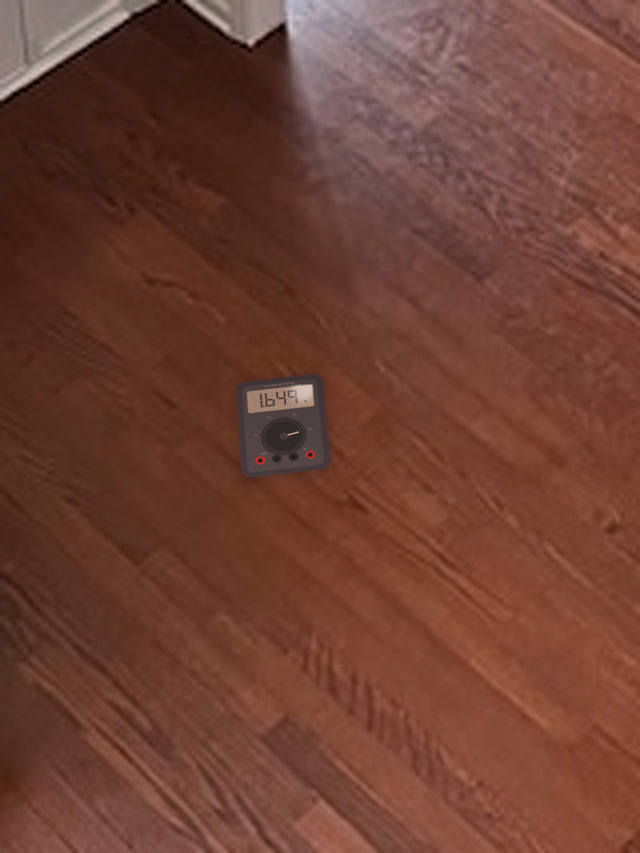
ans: {"value": 1.649, "unit": "A"}
